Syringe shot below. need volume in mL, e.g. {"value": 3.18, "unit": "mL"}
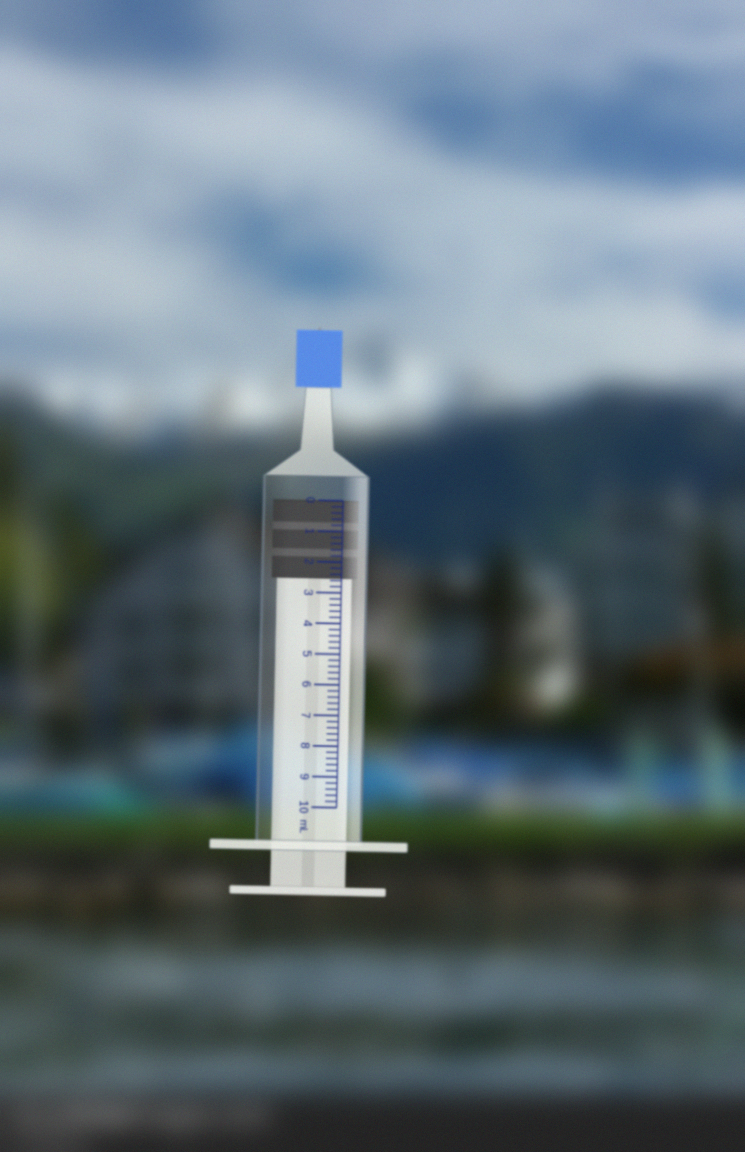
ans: {"value": 0, "unit": "mL"}
